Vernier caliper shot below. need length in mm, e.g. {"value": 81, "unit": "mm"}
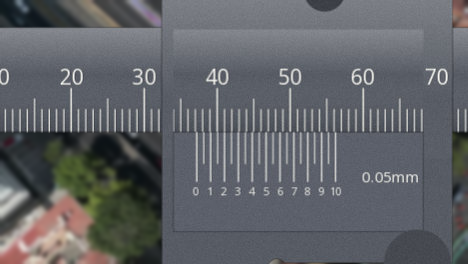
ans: {"value": 37.2, "unit": "mm"}
